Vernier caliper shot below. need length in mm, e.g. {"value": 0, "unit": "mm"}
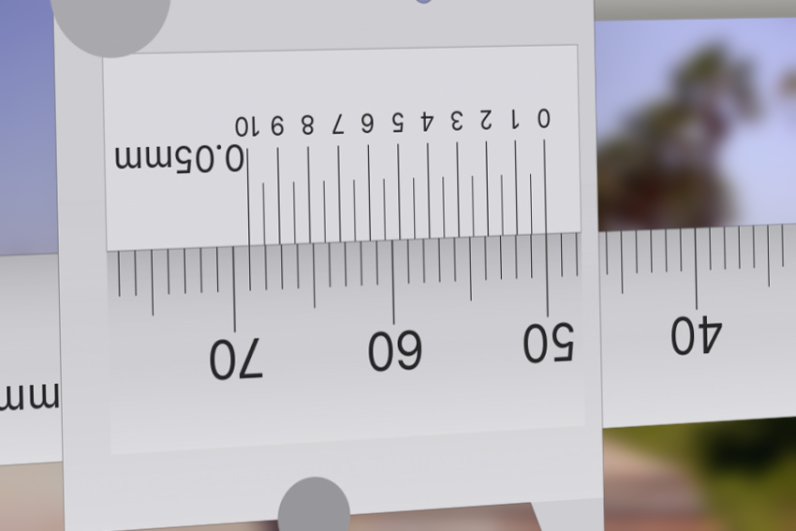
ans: {"value": 50.0, "unit": "mm"}
